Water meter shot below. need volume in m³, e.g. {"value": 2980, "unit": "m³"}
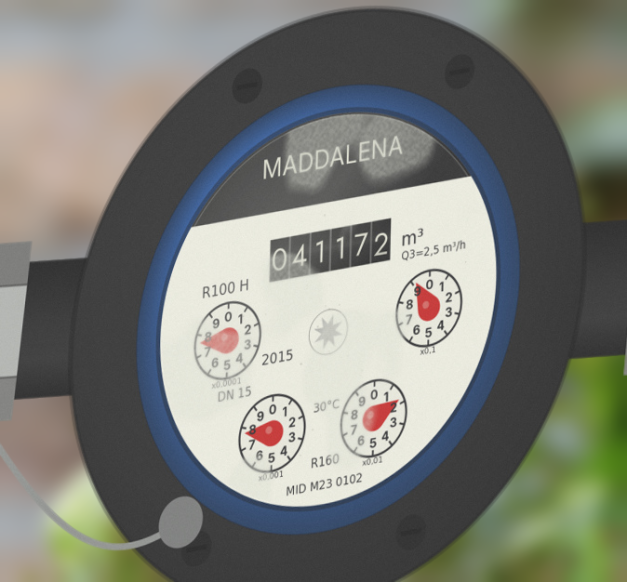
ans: {"value": 41171.9177, "unit": "m³"}
